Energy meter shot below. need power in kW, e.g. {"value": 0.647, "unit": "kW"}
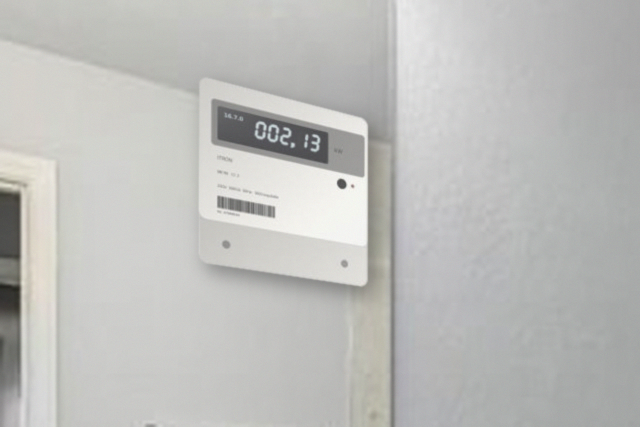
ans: {"value": 2.13, "unit": "kW"}
